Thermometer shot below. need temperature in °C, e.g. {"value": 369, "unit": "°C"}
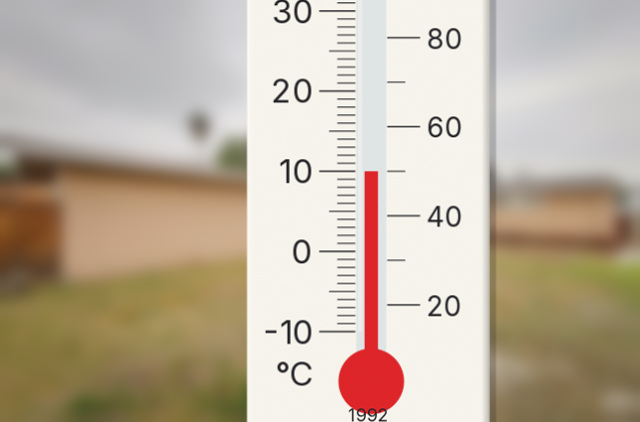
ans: {"value": 10, "unit": "°C"}
